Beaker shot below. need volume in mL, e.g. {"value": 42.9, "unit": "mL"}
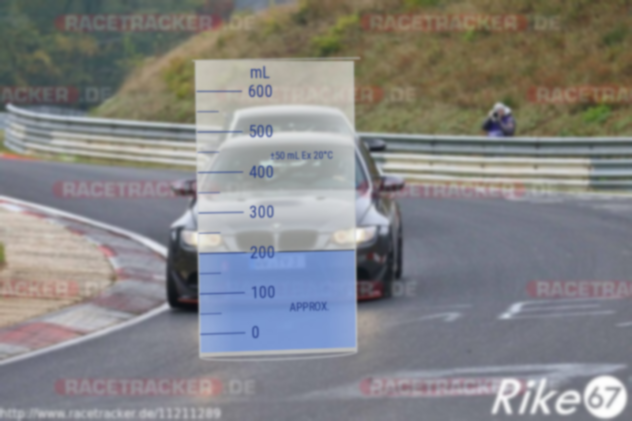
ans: {"value": 200, "unit": "mL"}
